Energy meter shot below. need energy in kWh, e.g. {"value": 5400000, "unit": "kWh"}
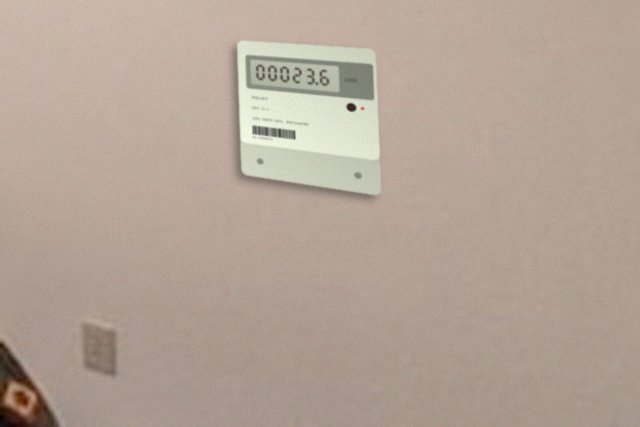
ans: {"value": 23.6, "unit": "kWh"}
